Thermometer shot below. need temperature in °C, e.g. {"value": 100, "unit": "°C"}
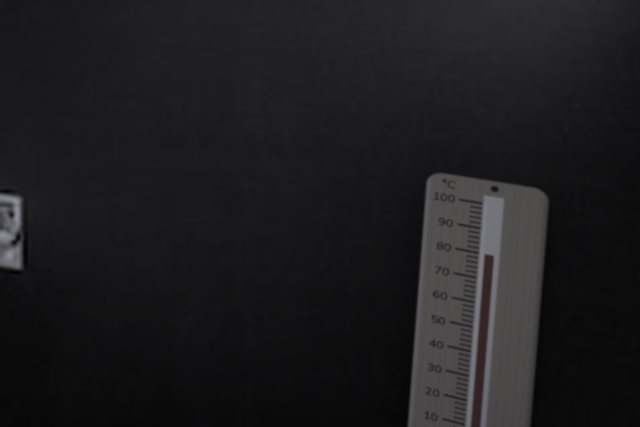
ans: {"value": 80, "unit": "°C"}
